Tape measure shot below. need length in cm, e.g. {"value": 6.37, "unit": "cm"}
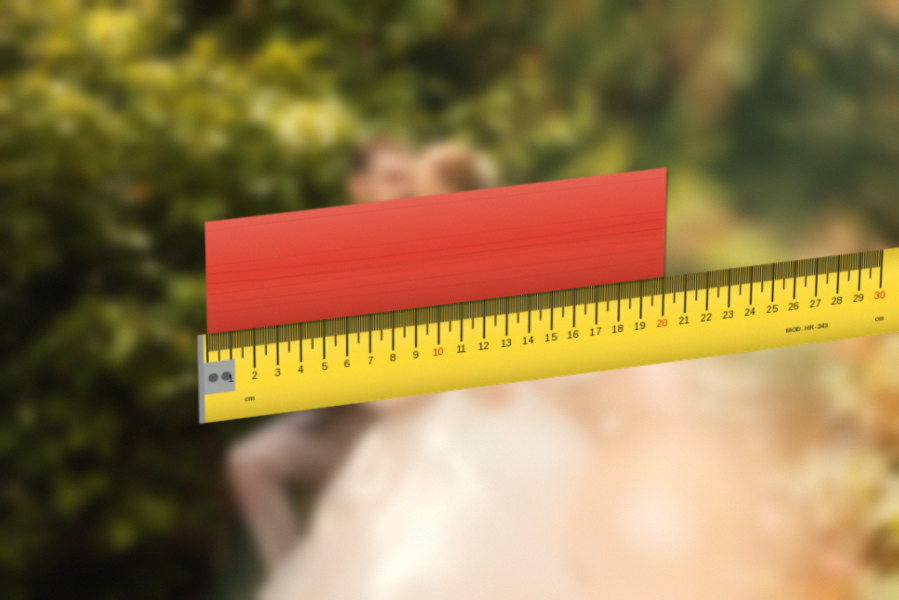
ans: {"value": 20, "unit": "cm"}
